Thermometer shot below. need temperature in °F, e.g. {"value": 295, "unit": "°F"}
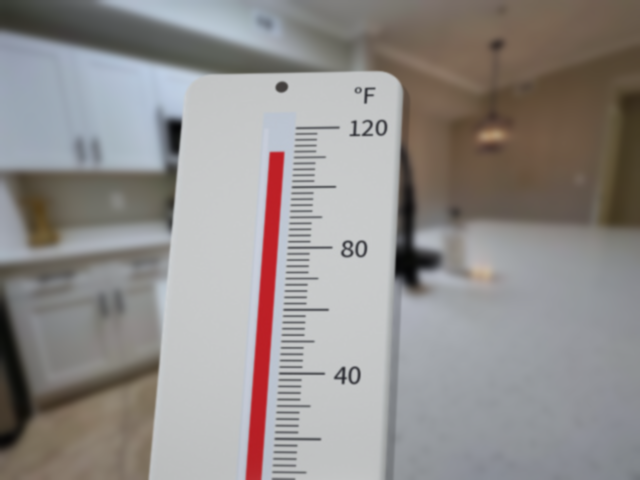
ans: {"value": 112, "unit": "°F"}
